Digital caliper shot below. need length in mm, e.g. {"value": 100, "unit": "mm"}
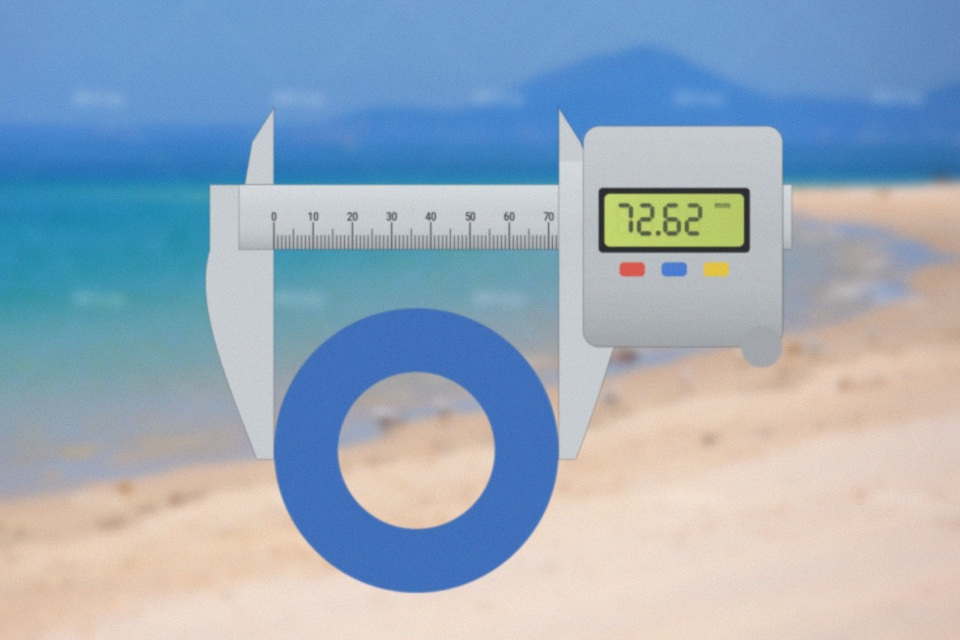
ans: {"value": 72.62, "unit": "mm"}
